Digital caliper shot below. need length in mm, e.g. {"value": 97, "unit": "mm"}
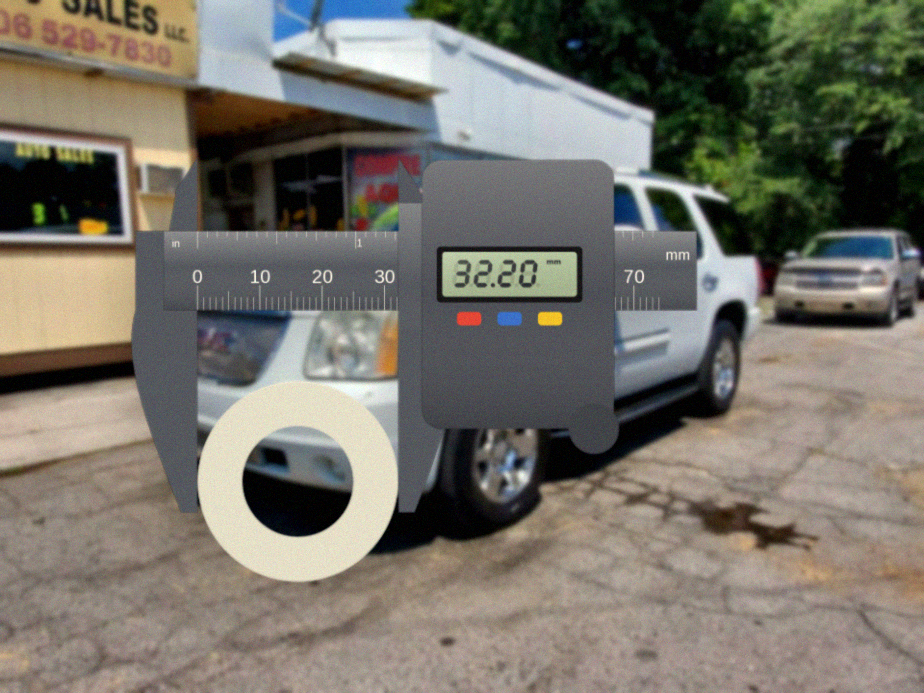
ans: {"value": 32.20, "unit": "mm"}
